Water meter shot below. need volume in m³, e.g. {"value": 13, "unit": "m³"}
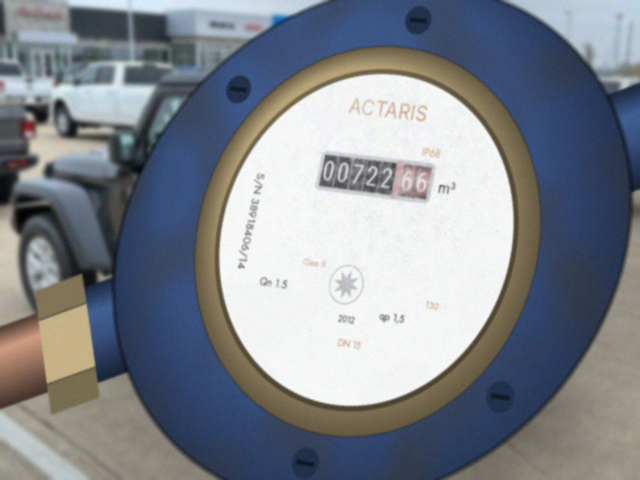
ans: {"value": 722.66, "unit": "m³"}
